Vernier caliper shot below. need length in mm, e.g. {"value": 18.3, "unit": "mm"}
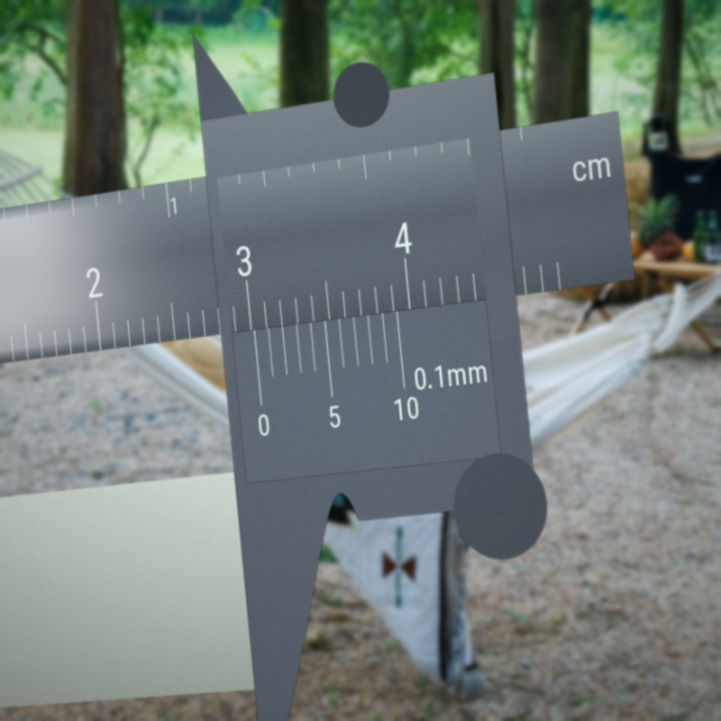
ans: {"value": 30.2, "unit": "mm"}
